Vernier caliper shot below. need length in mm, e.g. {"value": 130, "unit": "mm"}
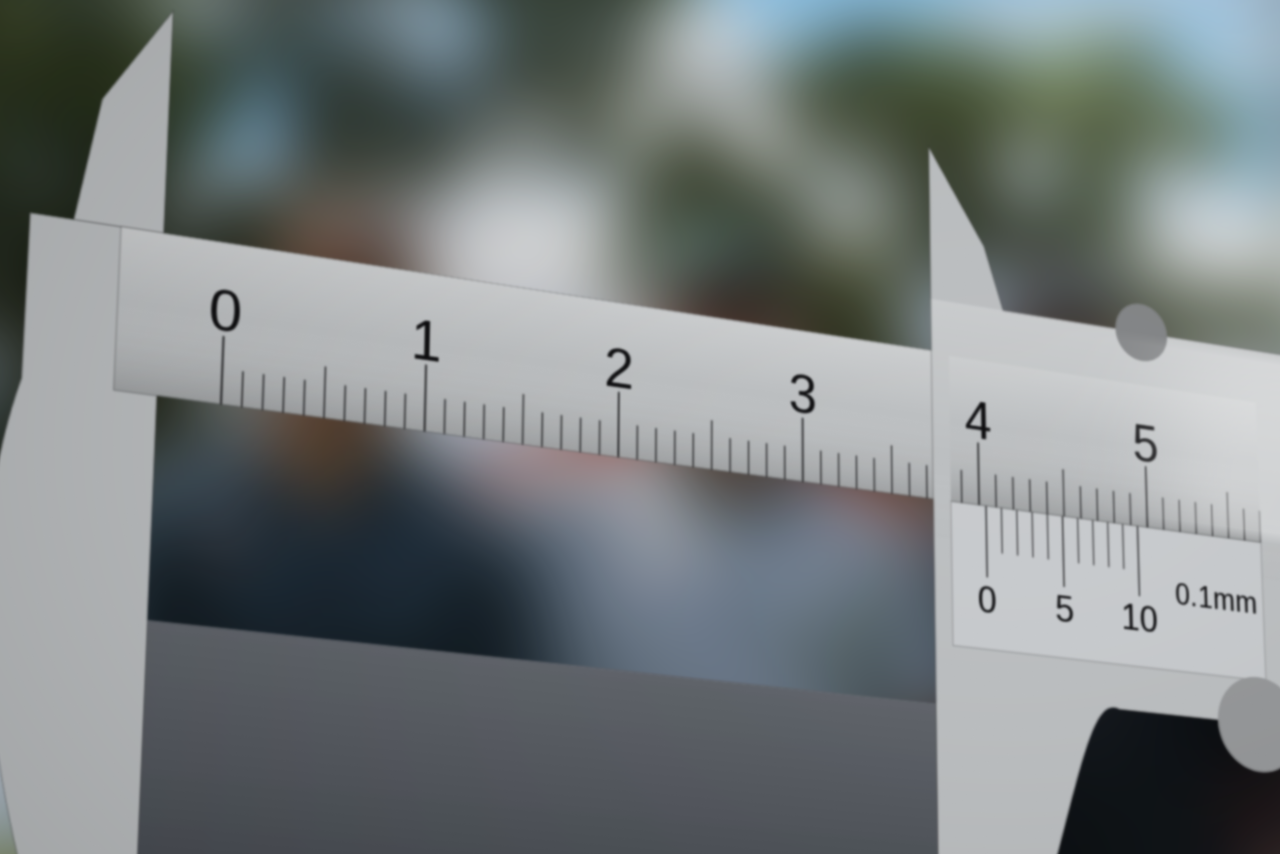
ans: {"value": 40.4, "unit": "mm"}
